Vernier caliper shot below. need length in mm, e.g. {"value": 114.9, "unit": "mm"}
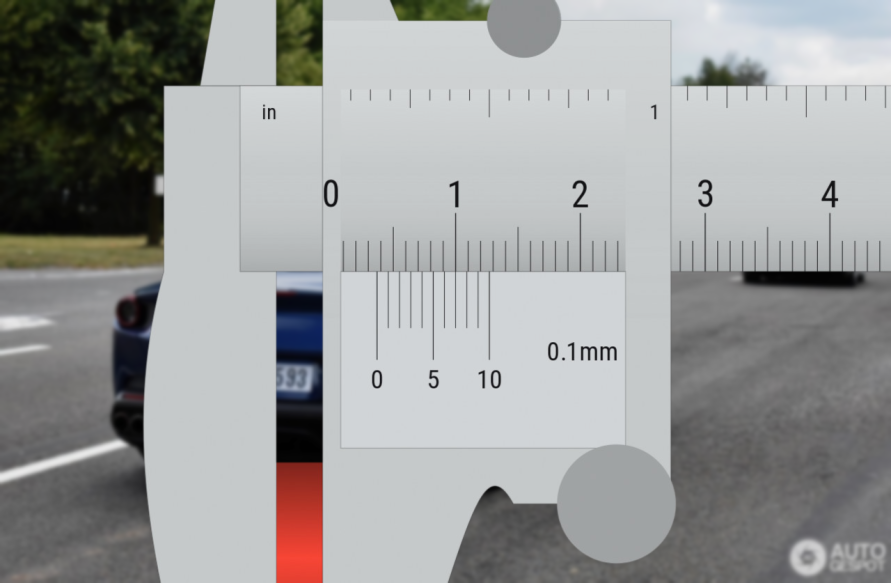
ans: {"value": 3.7, "unit": "mm"}
